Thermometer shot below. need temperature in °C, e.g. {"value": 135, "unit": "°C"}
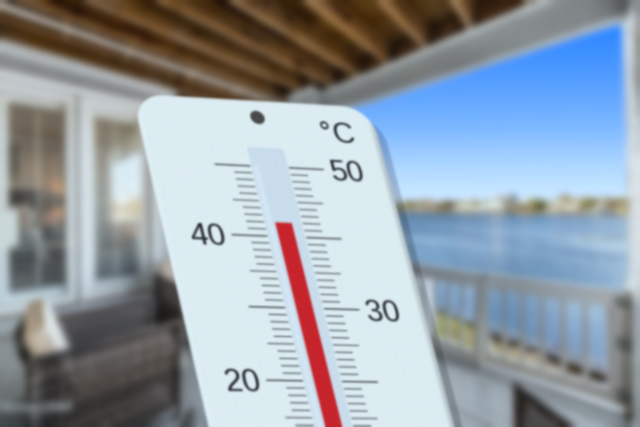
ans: {"value": 42, "unit": "°C"}
